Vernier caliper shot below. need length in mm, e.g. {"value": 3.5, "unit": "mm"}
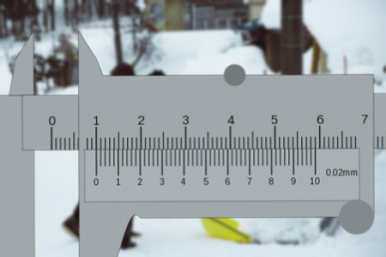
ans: {"value": 10.0, "unit": "mm"}
